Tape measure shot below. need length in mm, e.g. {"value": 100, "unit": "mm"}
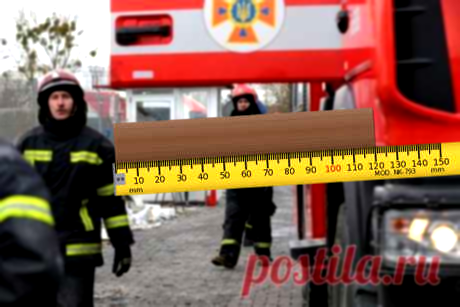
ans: {"value": 120, "unit": "mm"}
